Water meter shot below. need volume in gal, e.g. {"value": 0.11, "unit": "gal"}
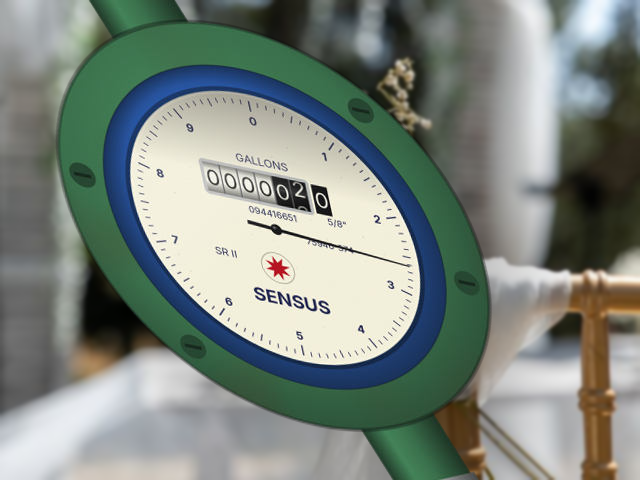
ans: {"value": 22.6, "unit": "gal"}
